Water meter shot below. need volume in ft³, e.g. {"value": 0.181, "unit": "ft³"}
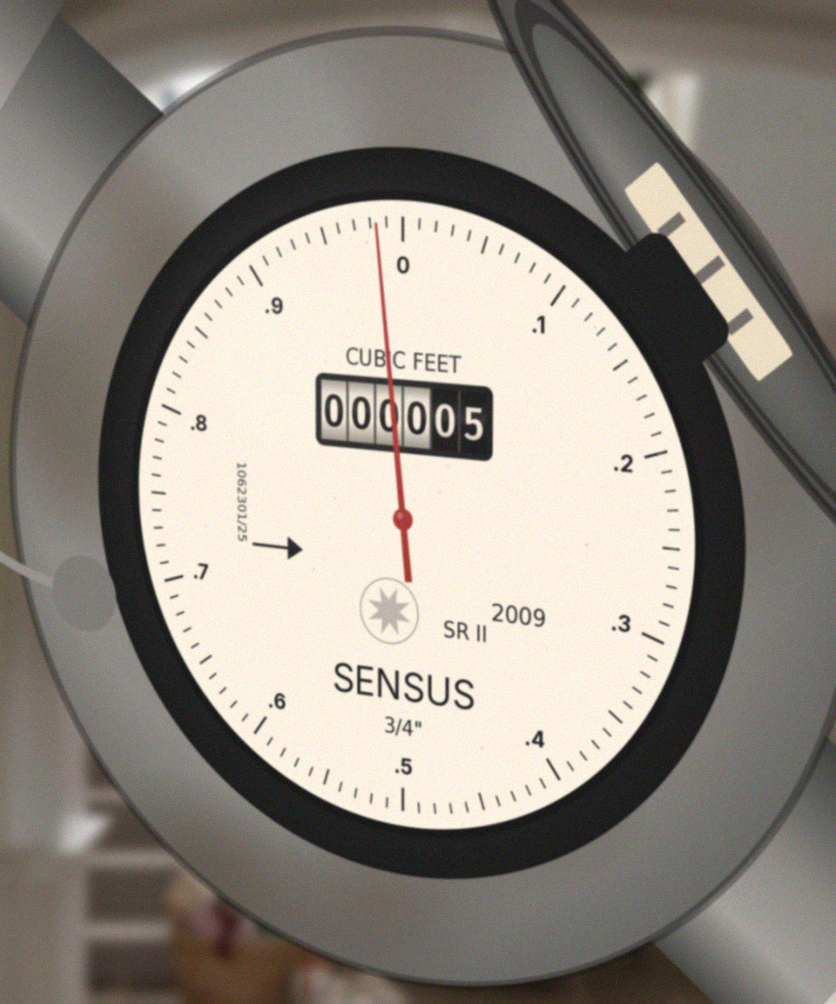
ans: {"value": 4.98, "unit": "ft³"}
